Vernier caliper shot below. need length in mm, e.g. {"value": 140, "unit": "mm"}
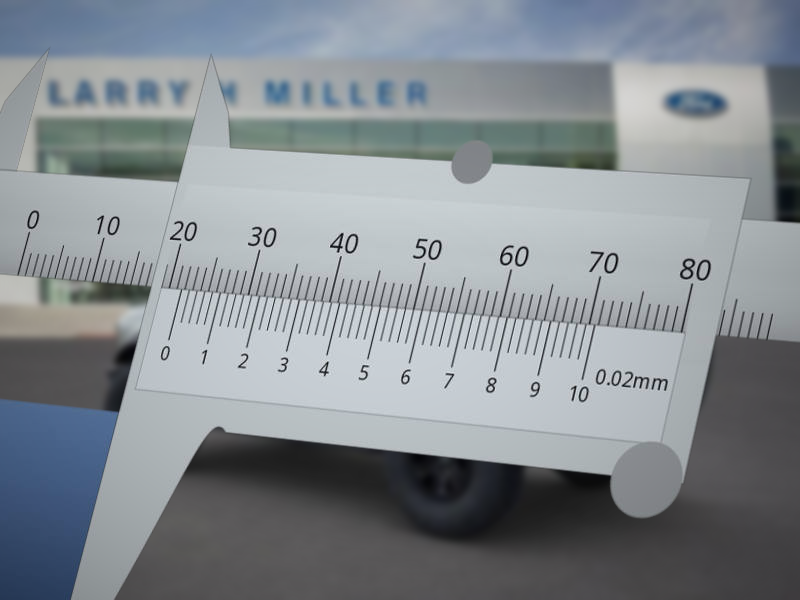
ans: {"value": 21.6, "unit": "mm"}
